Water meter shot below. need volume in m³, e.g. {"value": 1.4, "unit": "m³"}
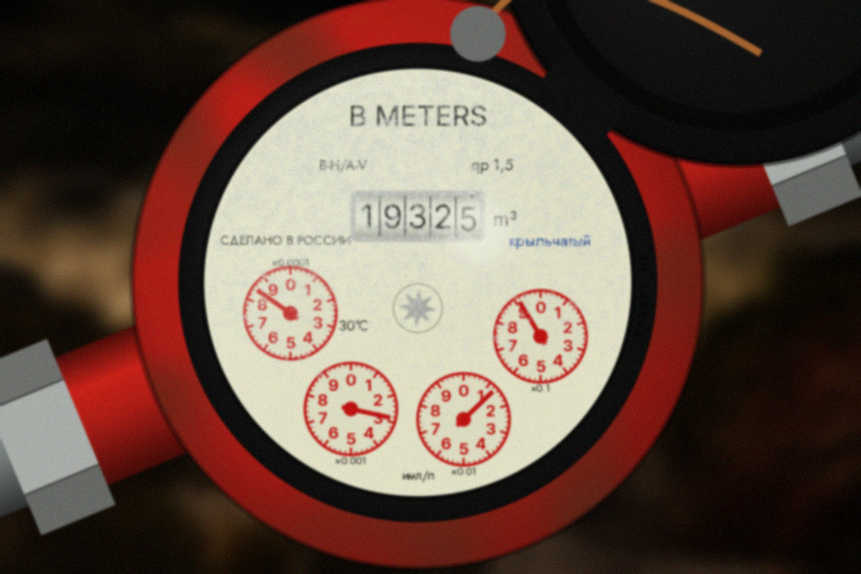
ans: {"value": 19324.9128, "unit": "m³"}
